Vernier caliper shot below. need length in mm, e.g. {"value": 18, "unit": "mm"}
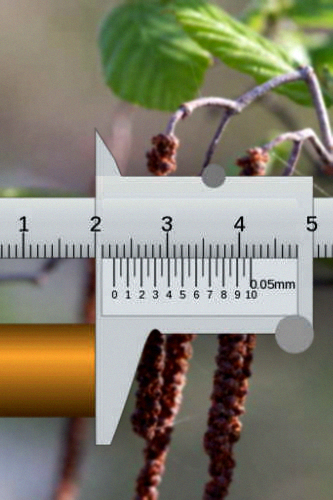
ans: {"value": 22.6, "unit": "mm"}
